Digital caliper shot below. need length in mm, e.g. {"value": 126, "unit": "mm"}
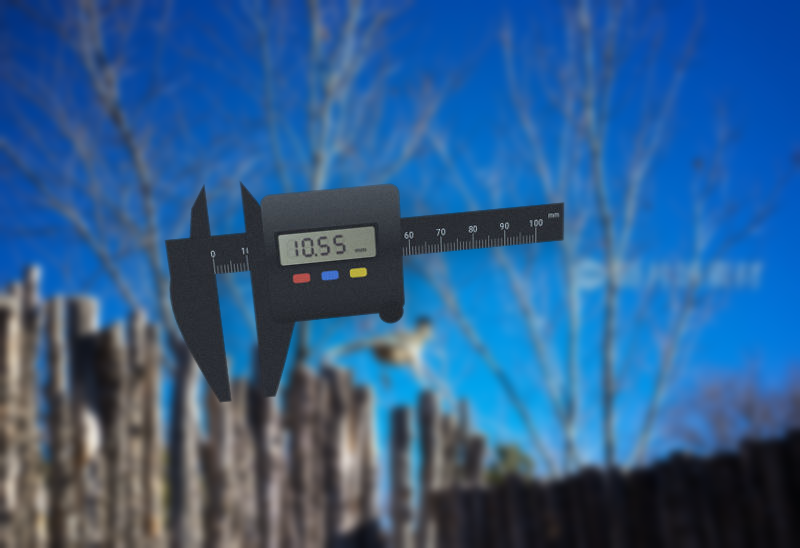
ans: {"value": 10.55, "unit": "mm"}
